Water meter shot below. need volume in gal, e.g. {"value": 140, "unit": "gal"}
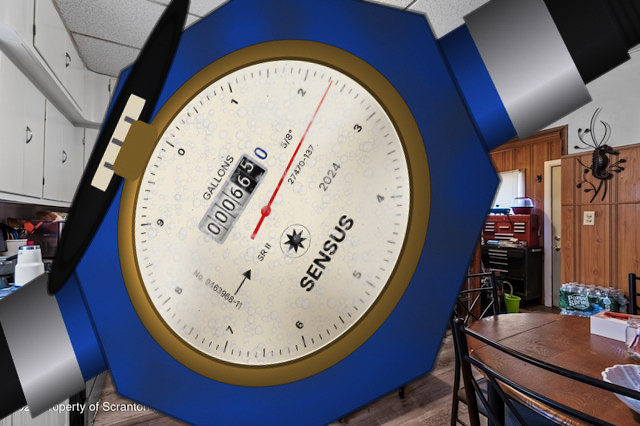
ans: {"value": 6652.3, "unit": "gal"}
